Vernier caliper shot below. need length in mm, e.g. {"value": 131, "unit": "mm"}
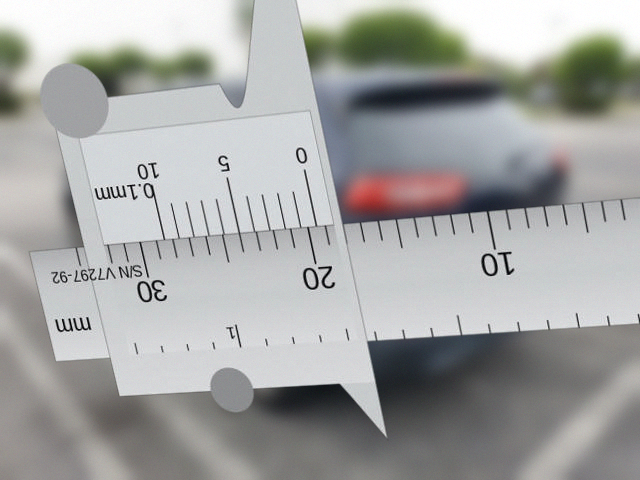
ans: {"value": 19.5, "unit": "mm"}
